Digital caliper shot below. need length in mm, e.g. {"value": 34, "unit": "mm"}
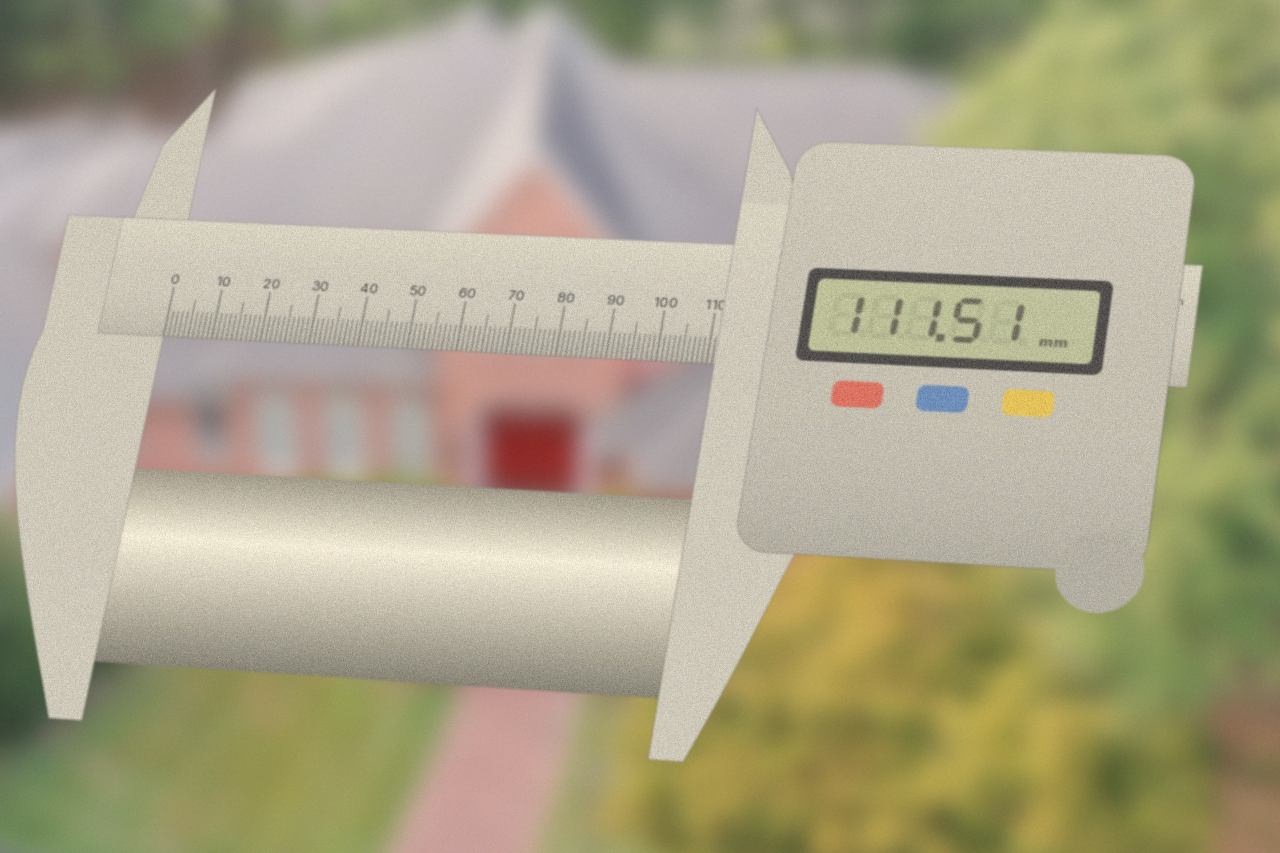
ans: {"value": 111.51, "unit": "mm"}
